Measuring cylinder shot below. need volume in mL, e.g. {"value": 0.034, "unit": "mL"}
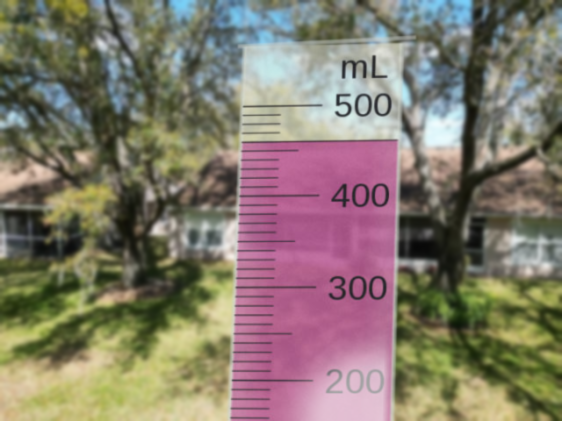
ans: {"value": 460, "unit": "mL"}
